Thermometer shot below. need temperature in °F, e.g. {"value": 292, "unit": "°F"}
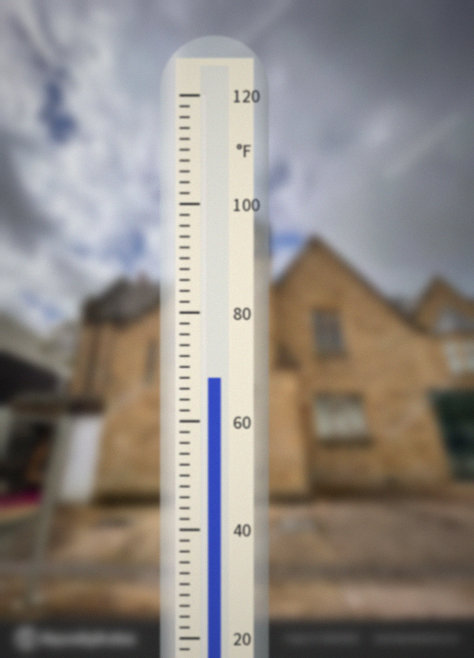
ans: {"value": 68, "unit": "°F"}
